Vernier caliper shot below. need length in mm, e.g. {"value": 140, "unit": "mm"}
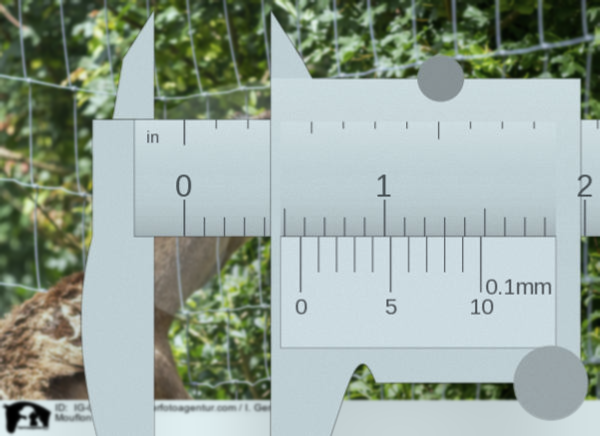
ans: {"value": 5.8, "unit": "mm"}
